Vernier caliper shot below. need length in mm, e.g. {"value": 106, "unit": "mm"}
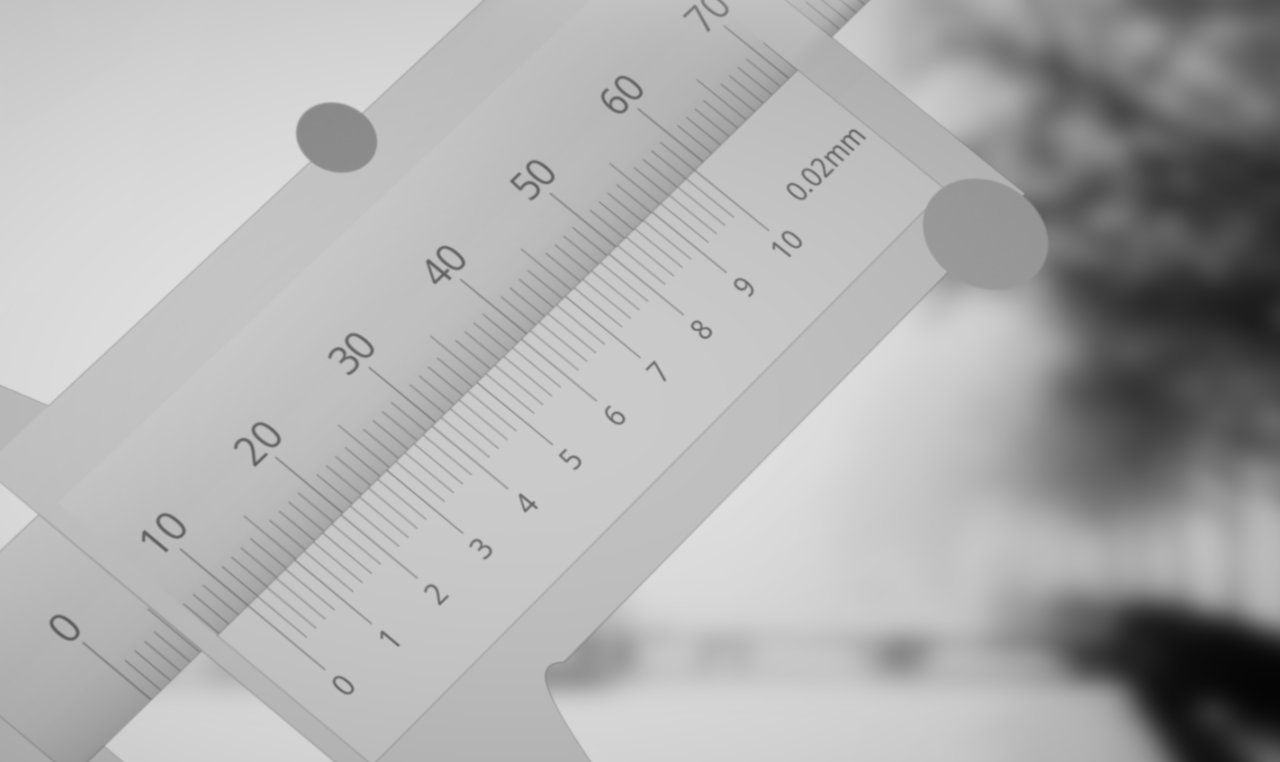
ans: {"value": 10.0, "unit": "mm"}
